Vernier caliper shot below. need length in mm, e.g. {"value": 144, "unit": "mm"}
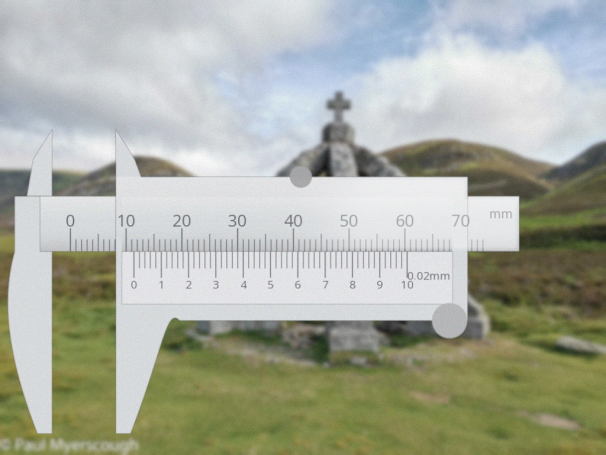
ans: {"value": 11.4, "unit": "mm"}
